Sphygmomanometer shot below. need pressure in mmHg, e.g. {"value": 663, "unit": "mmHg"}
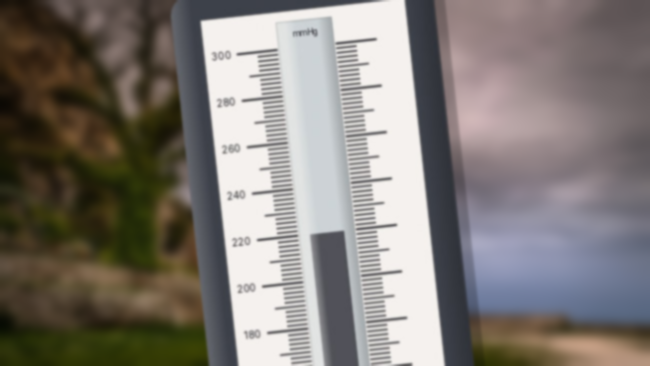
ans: {"value": 220, "unit": "mmHg"}
